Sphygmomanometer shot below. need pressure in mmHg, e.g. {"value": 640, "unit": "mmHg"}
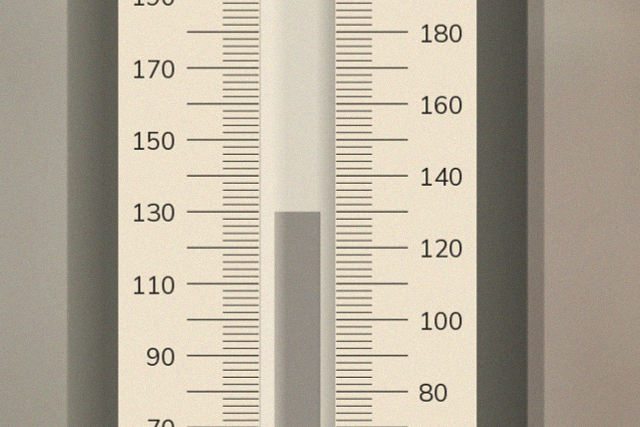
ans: {"value": 130, "unit": "mmHg"}
